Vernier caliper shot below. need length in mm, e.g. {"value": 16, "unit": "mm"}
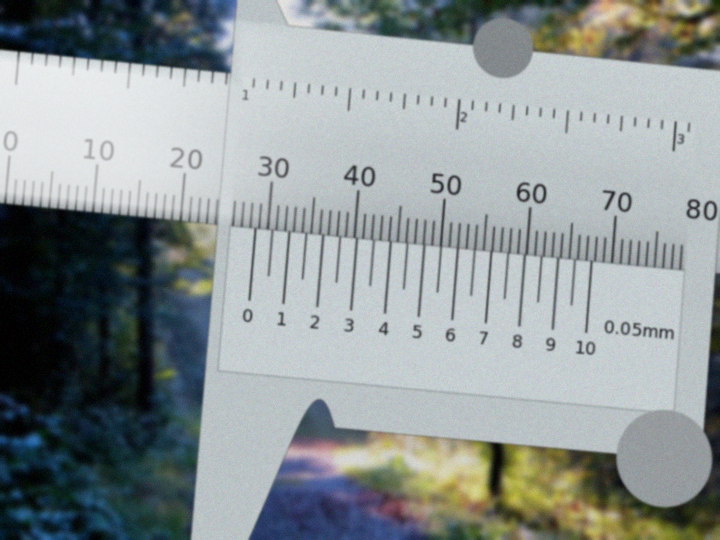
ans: {"value": 28.6, "unit": "mm"}
